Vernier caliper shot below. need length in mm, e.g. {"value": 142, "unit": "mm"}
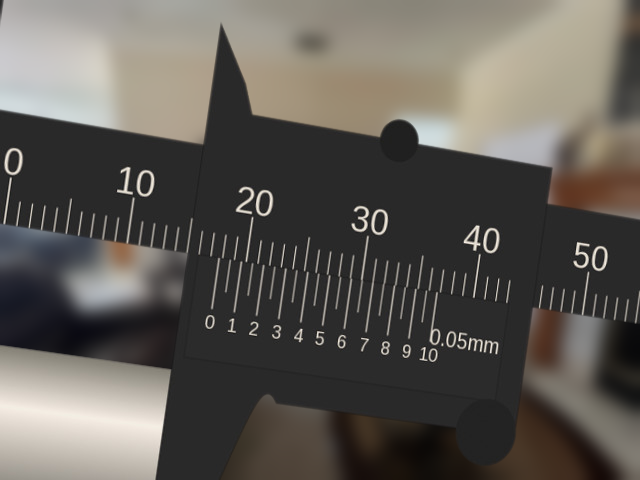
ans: {"value": 17.7, "unit": "mm"}
